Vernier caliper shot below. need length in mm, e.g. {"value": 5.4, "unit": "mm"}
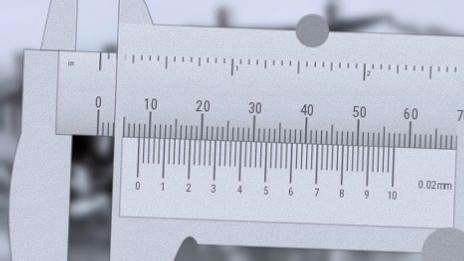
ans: {"value": 8.0, "unit": "mm"}
